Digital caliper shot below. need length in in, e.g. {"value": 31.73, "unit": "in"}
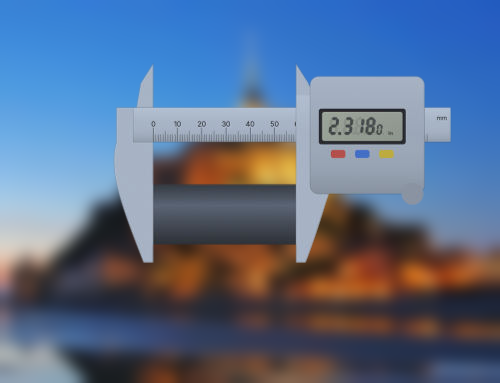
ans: {"value": 2.3180, "unit": "in"}
